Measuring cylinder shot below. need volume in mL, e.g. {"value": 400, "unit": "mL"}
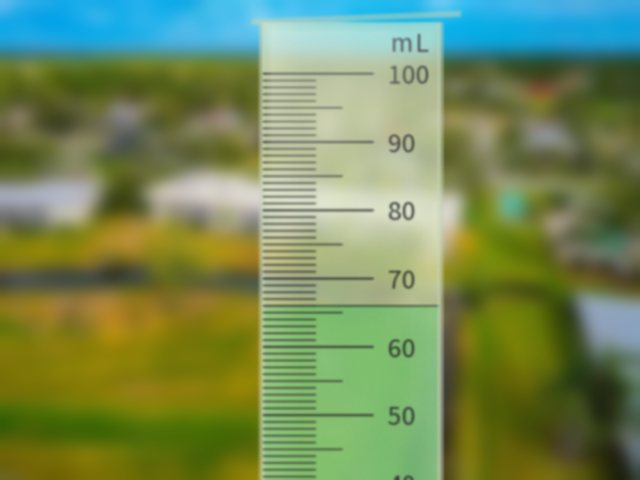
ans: {"value": 66, "unit": "mL"}
